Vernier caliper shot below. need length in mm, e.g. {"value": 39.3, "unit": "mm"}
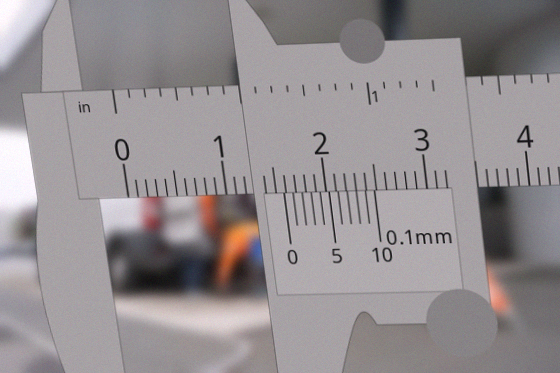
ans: {"value": 15.8, "unit": "mm"}
